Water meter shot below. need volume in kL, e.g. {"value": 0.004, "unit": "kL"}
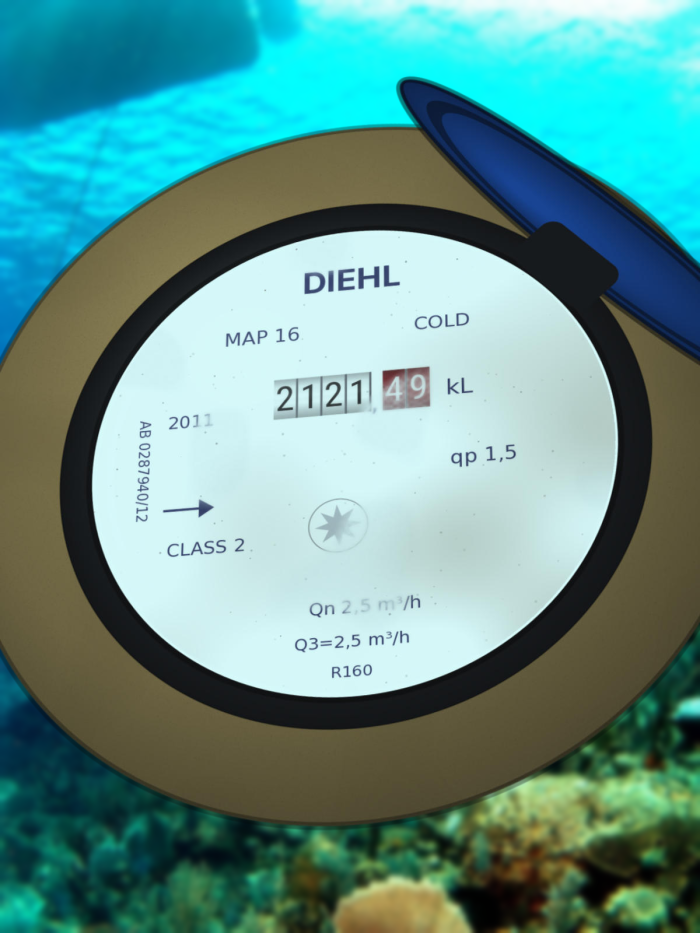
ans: {"value": 2121.49, "unit": "kL"}
